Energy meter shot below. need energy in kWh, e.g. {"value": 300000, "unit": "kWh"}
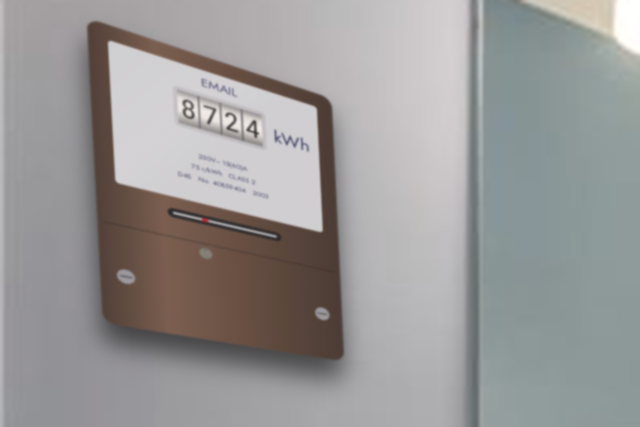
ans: {"value": 8724, "unit": "kWh"}
